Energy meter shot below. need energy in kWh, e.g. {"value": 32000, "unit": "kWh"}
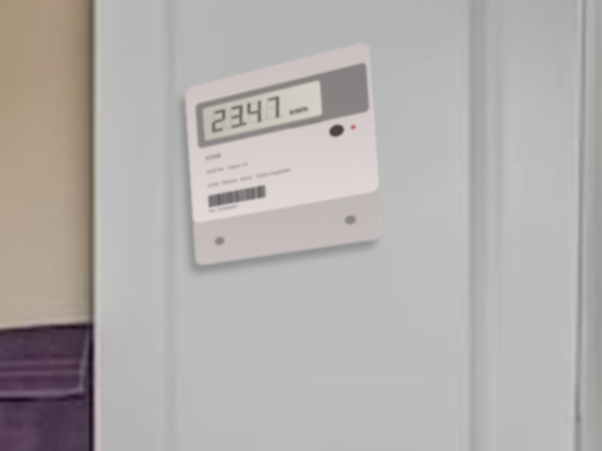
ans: {"value": 23.47, "unit": "kWh"}
